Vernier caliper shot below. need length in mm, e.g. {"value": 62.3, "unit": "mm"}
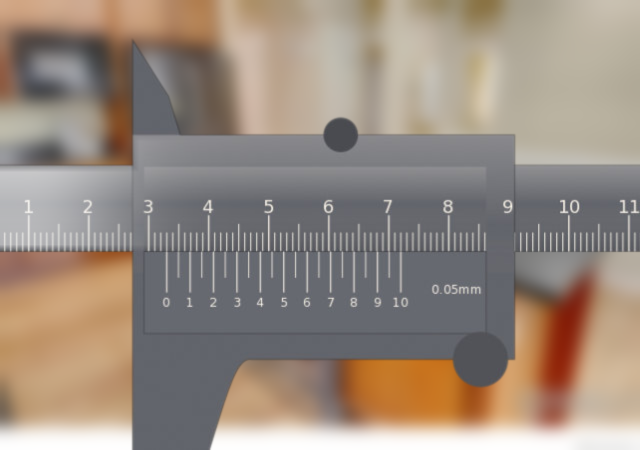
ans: {"value": 33.0, "unit": "mm"}
